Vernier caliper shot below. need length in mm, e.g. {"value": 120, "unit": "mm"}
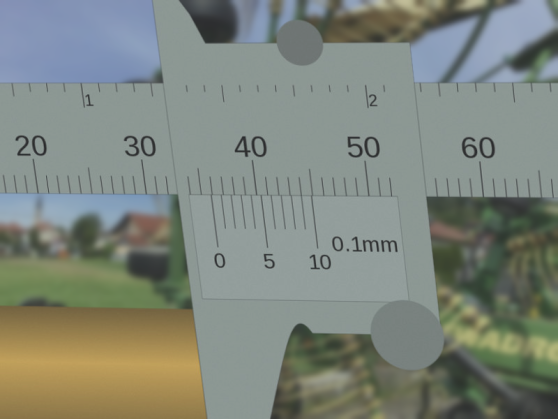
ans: {"value": 35.9, "unit": "mm"}
